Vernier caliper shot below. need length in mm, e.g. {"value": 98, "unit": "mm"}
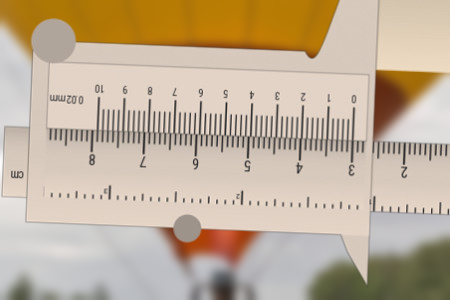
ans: {"value": 30.0, "unit": "mm"}
